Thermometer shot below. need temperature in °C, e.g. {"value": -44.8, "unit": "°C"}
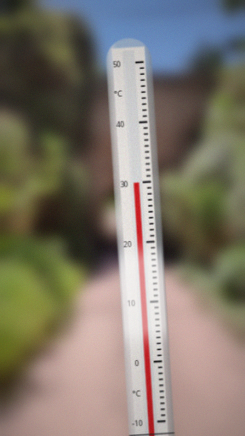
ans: {"value": 30, "unit": "°C"}
